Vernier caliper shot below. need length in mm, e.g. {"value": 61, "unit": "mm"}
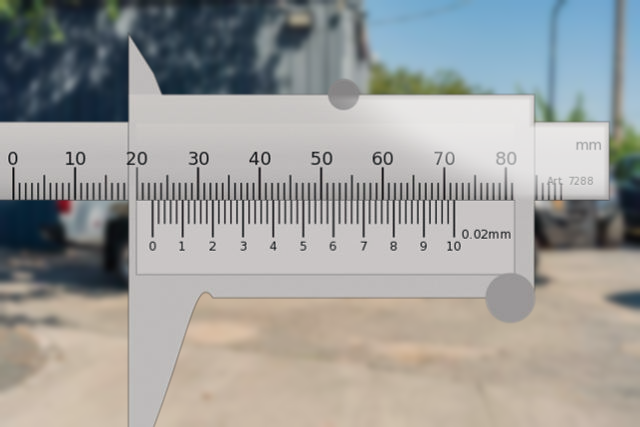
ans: {"value": 22.6, "unit": "mm"}
